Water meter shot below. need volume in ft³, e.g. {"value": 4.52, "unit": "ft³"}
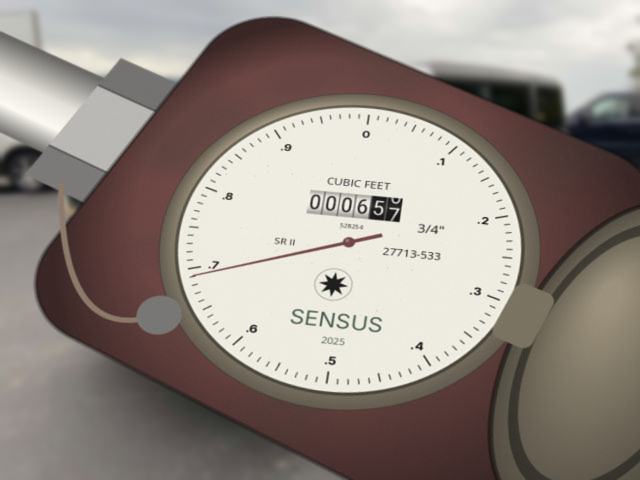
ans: {"value": 656.69, "unit": "ft³"}
